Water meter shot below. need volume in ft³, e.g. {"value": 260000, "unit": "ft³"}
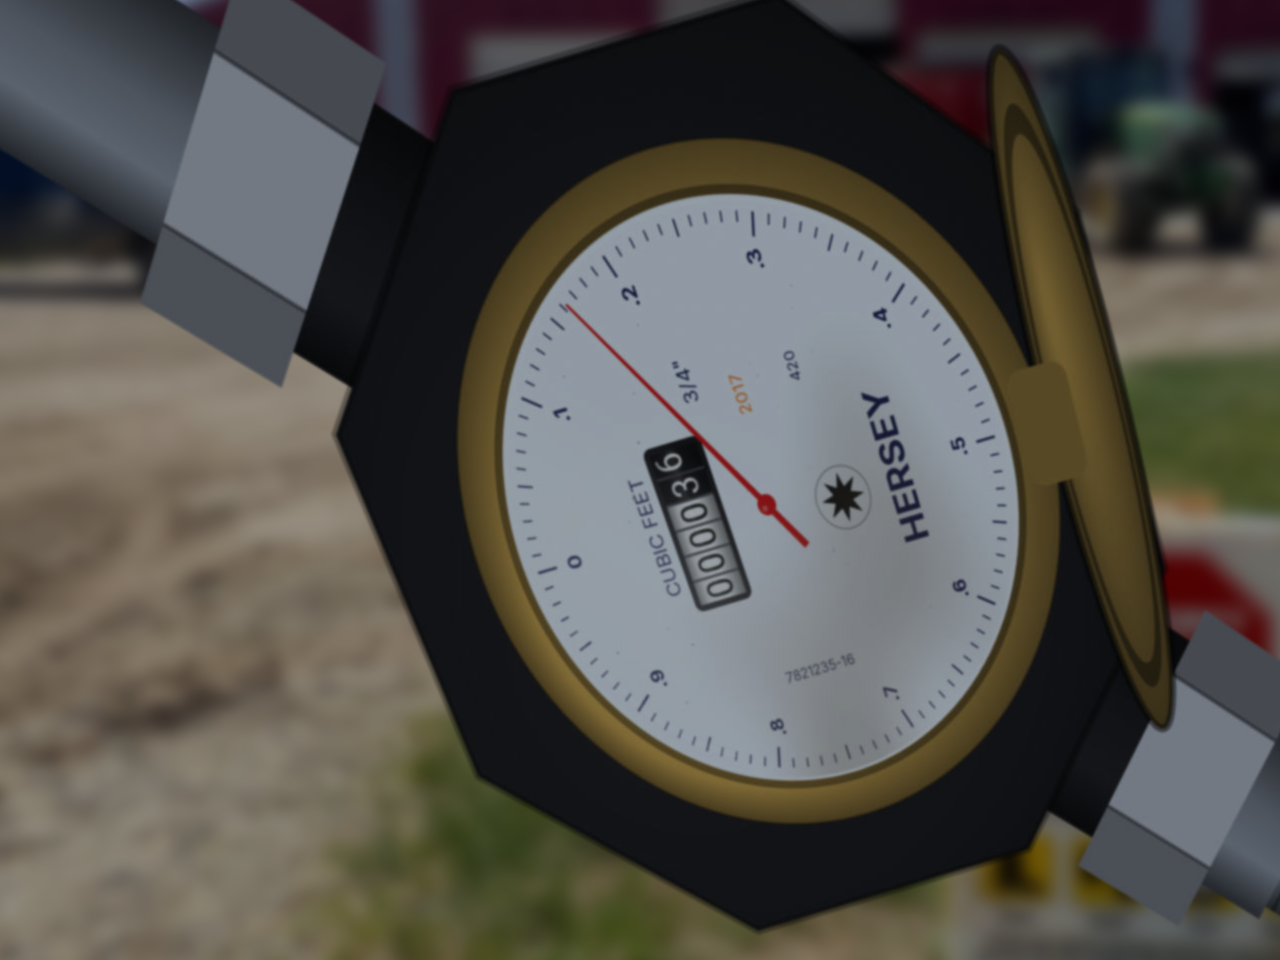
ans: {"value": 36.16, "unit": "ft³"}
